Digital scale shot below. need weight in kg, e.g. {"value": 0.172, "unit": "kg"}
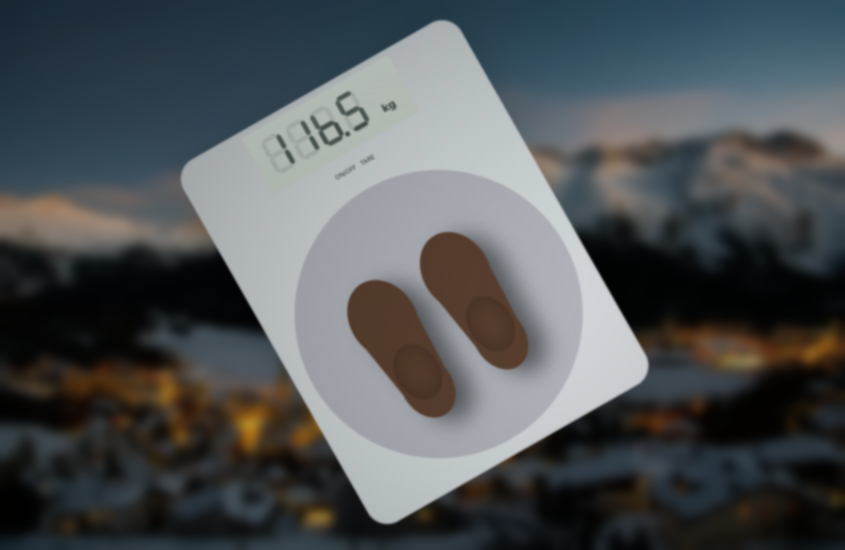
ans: {"value": 116.5, "unit": "kg"}
